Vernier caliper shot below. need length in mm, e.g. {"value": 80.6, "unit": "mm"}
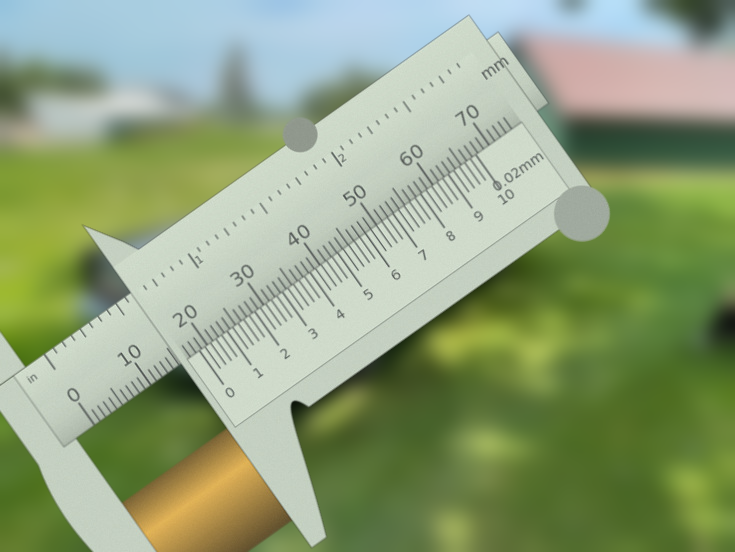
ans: {"value": 18.6, "unit": "mm"}
